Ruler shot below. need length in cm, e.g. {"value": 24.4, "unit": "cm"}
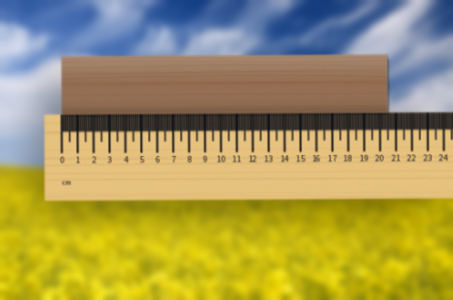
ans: {"value": 20.5, "unit": "cm"}
